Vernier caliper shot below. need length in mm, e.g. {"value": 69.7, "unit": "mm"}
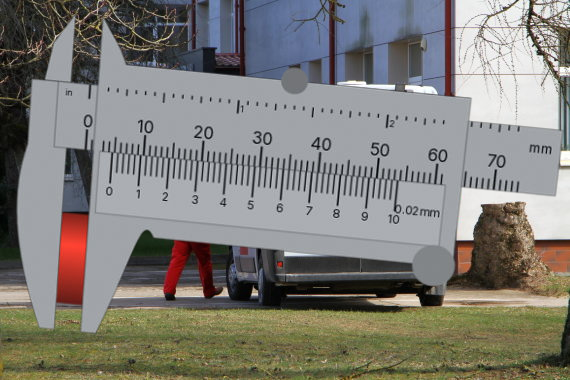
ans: {"value": 4.6, "unit": "mm"}
